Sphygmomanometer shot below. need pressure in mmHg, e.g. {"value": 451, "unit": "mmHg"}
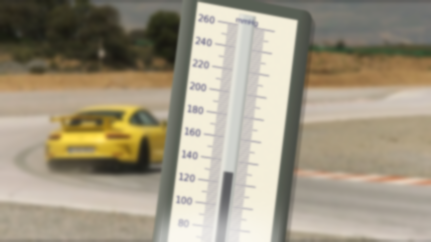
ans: {"value": 130, "unit": "mmHg"}
